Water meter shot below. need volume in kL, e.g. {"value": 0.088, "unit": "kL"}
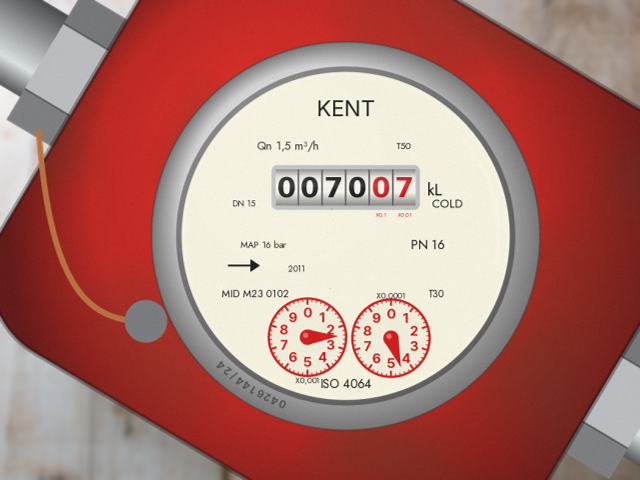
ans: {"value": 70.0724, "unit": "kL"}
